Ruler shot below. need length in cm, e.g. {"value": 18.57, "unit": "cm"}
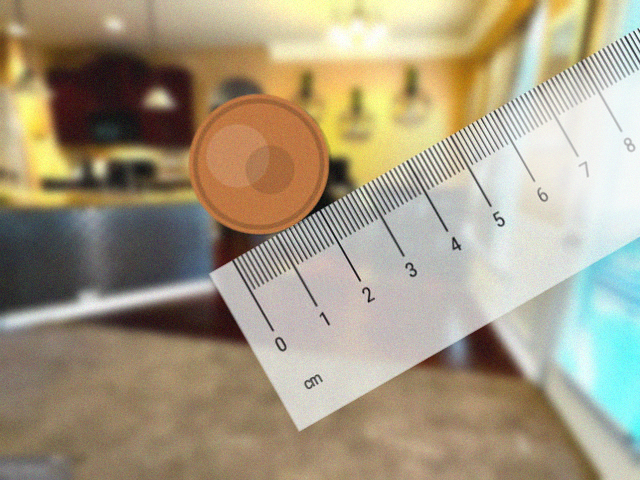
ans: {"value": 2.8, "unit": "cm"}
